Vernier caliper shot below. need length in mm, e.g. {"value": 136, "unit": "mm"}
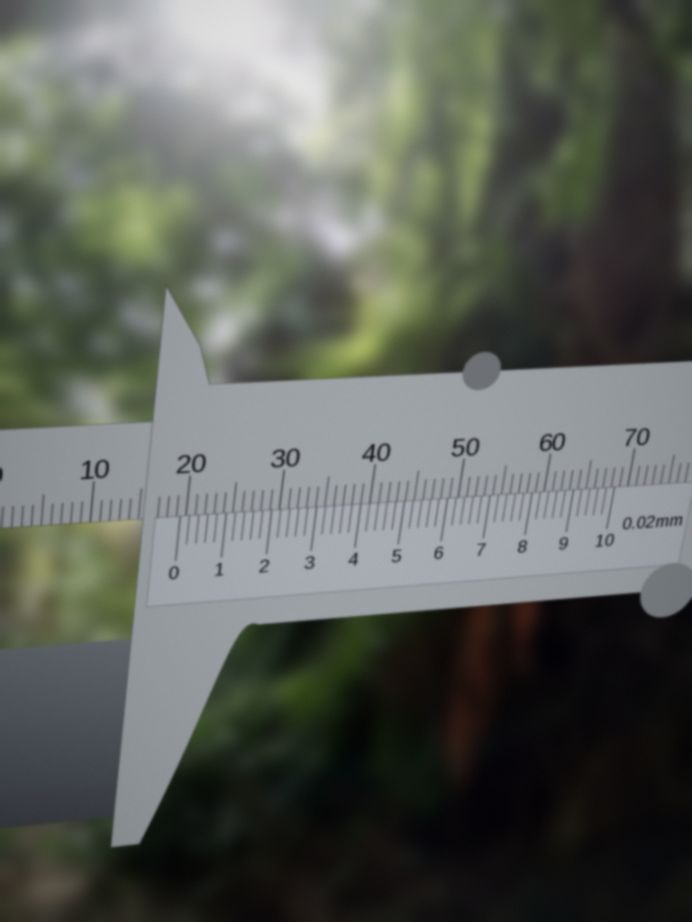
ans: {"value": 19.4, "unit": "mm"}
